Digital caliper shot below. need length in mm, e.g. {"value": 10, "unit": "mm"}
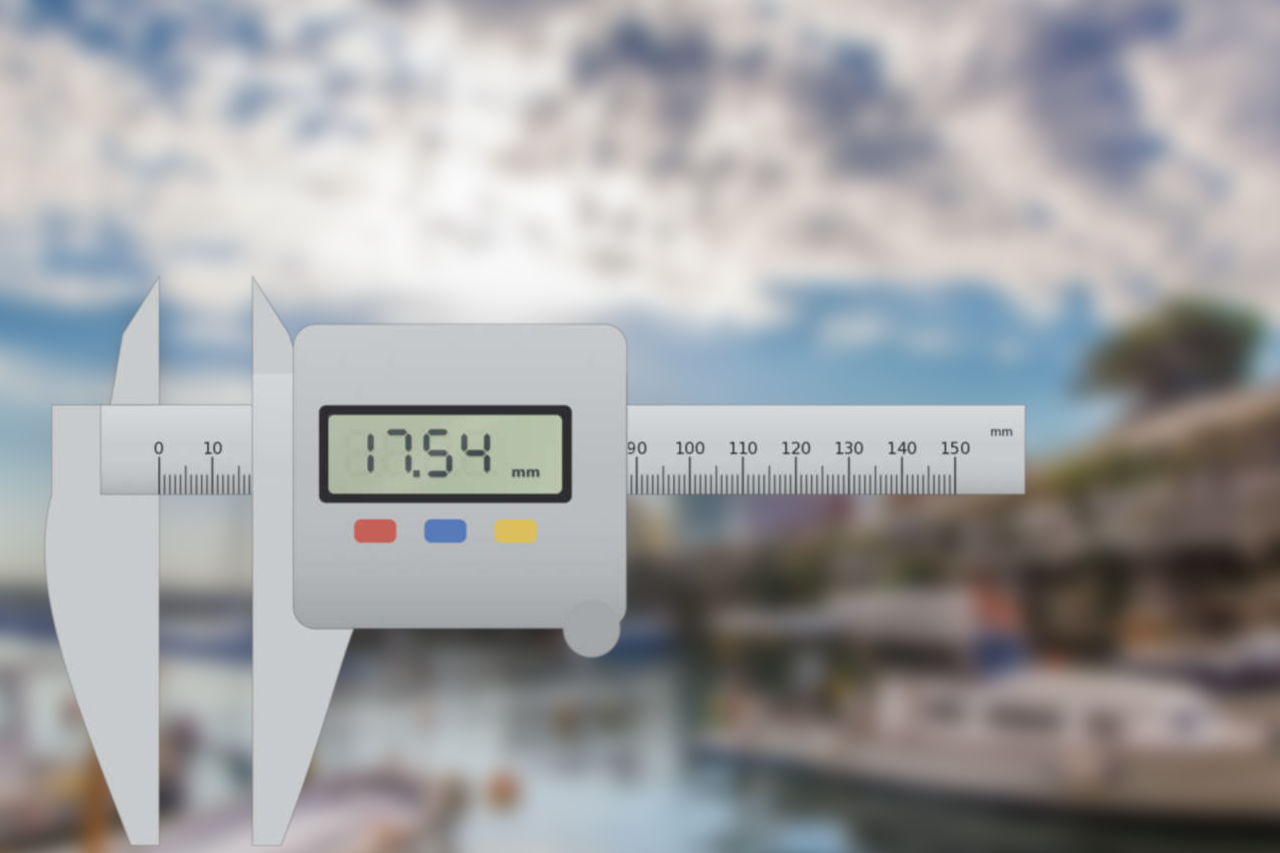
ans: {"value": 17.54, "unit": "mm"}
